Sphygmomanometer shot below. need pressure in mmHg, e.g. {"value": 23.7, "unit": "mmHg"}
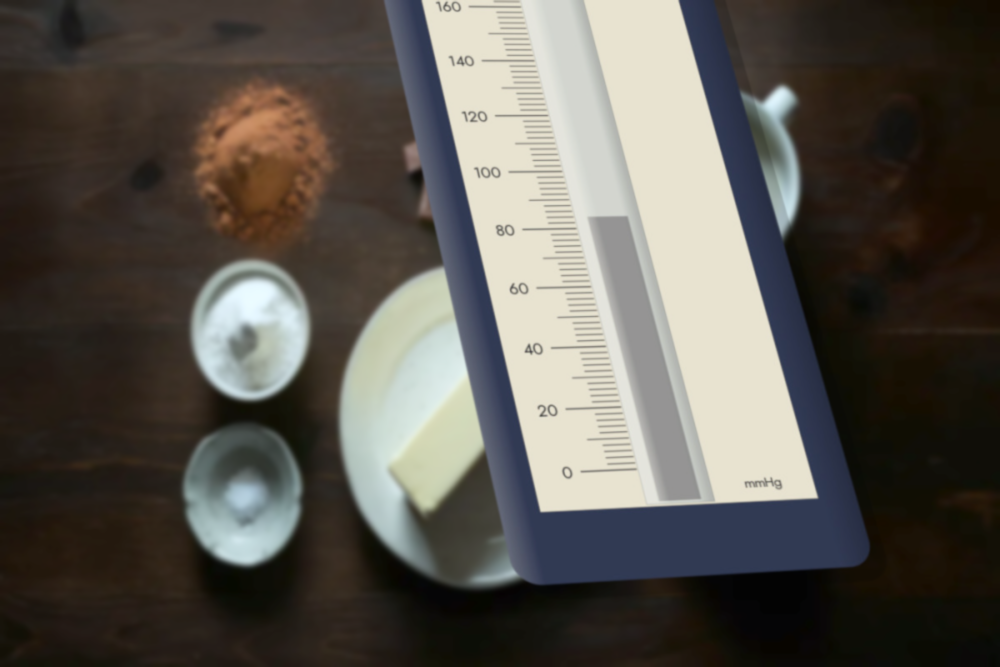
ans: {"value": 84, "unit": "mmHg"}
